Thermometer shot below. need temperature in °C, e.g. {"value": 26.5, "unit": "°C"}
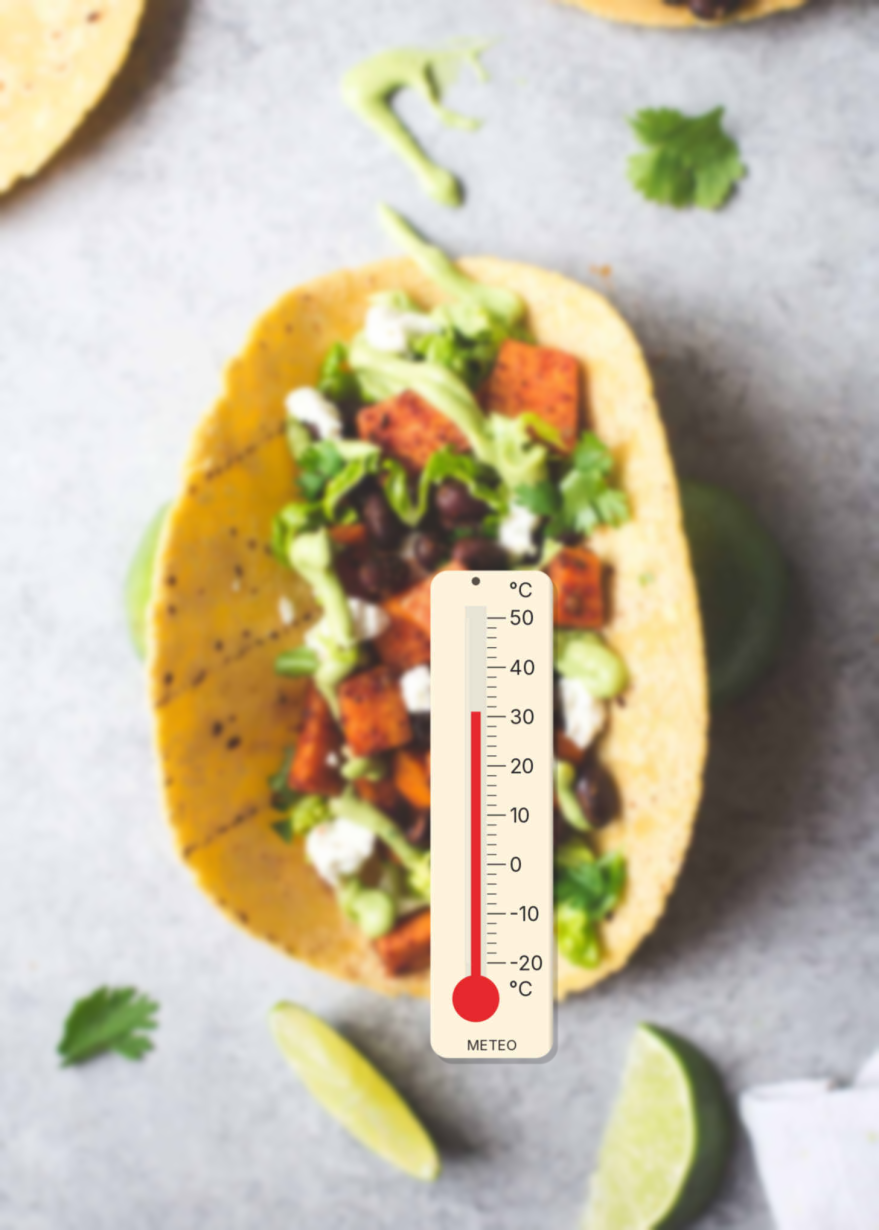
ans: {"value": 31, "unit": "°C"}
